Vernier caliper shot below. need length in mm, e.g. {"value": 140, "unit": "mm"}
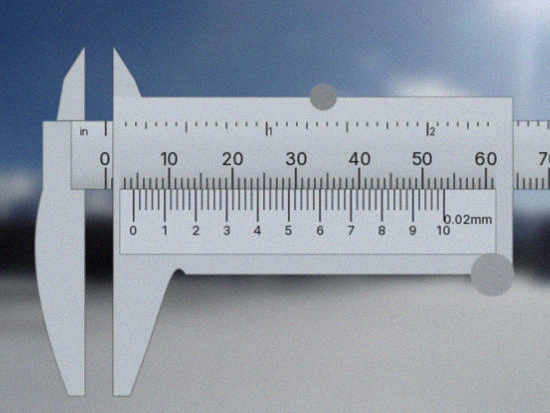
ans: {"value": 4.4, "unit": "mm"}
